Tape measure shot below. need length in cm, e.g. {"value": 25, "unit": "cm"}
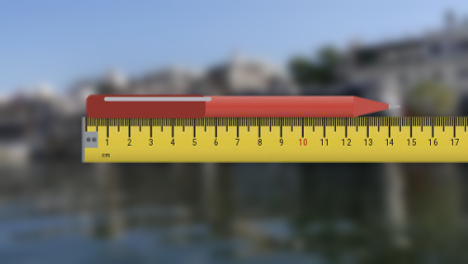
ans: {"value": 14.5, "unit": "cm"}
